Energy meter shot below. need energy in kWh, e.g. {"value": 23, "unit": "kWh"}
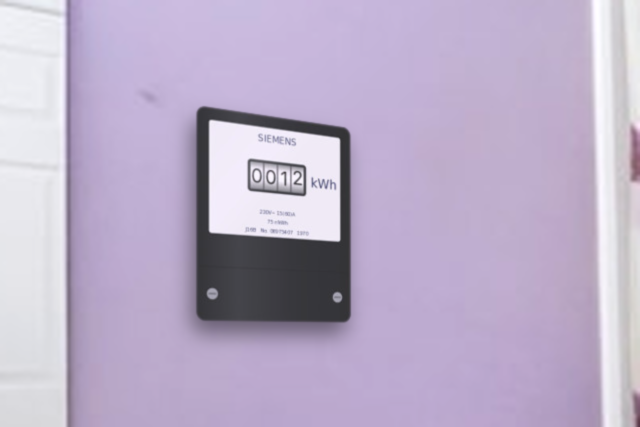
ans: {"value": 12, "unit": "kWh"}
